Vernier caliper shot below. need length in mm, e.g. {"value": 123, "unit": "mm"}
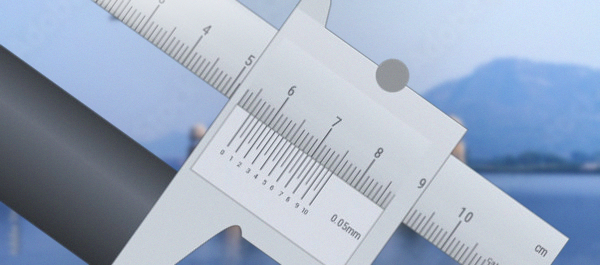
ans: {"value": 56.0, "unit": "mm"}
